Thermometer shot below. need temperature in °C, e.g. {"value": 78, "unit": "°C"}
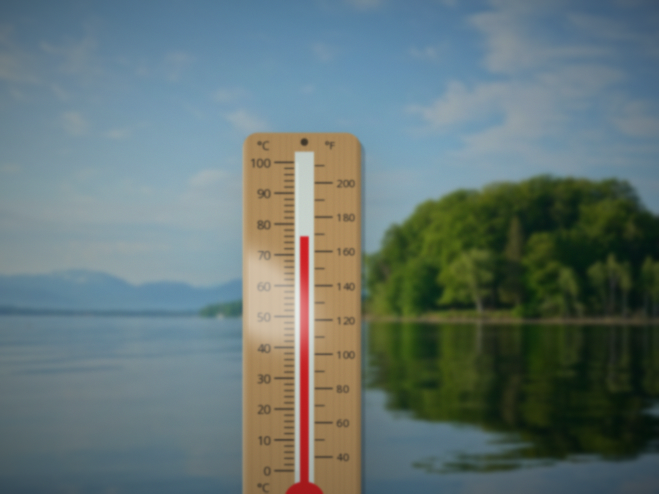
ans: {"value": 76, "unit": "°C"}
